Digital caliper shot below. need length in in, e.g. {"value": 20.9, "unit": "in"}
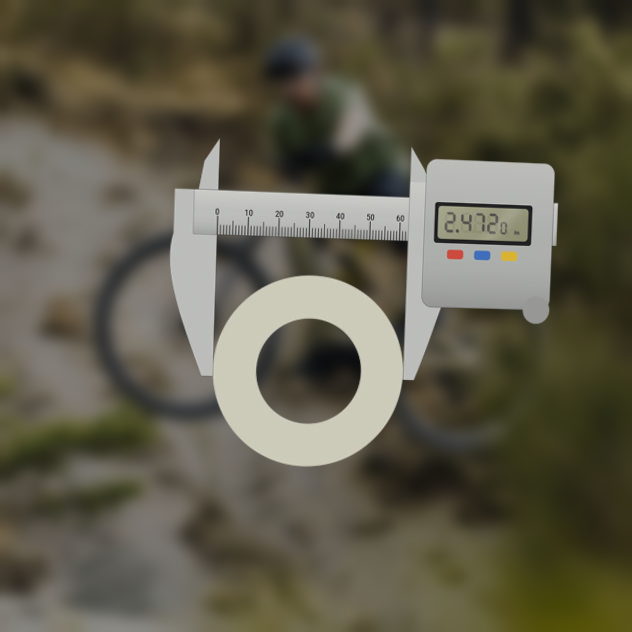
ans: {"value": 2.4720, "unit": "in"}
